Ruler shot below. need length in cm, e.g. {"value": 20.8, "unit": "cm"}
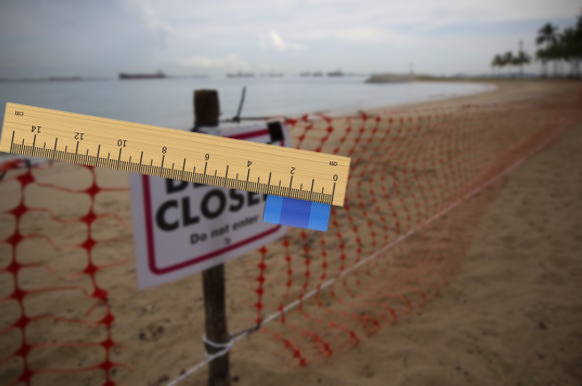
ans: {"value": 3, "unit": "cm"}
